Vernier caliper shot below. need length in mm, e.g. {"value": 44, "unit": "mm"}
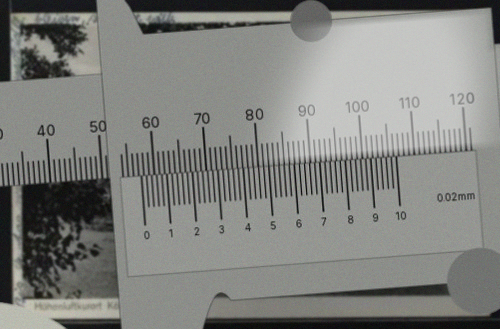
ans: {"value": 57.5, "unit": "mm"}
